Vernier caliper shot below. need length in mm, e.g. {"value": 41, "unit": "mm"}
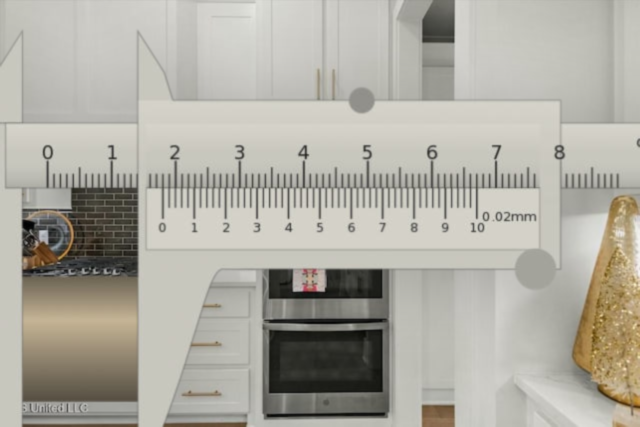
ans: {"value": 18.0, "unit": "mm"}
